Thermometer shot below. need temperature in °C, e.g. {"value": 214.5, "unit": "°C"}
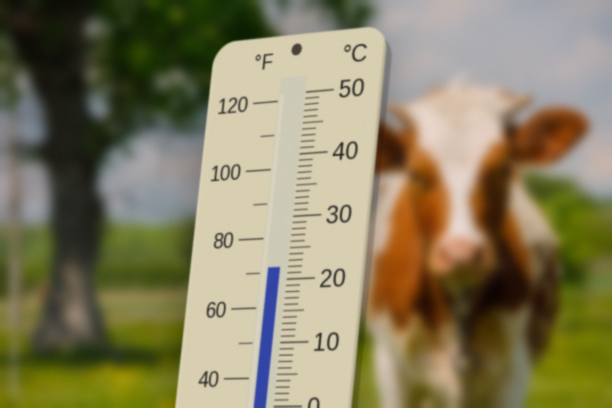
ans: {"value": 22, "unit": "°C"}
